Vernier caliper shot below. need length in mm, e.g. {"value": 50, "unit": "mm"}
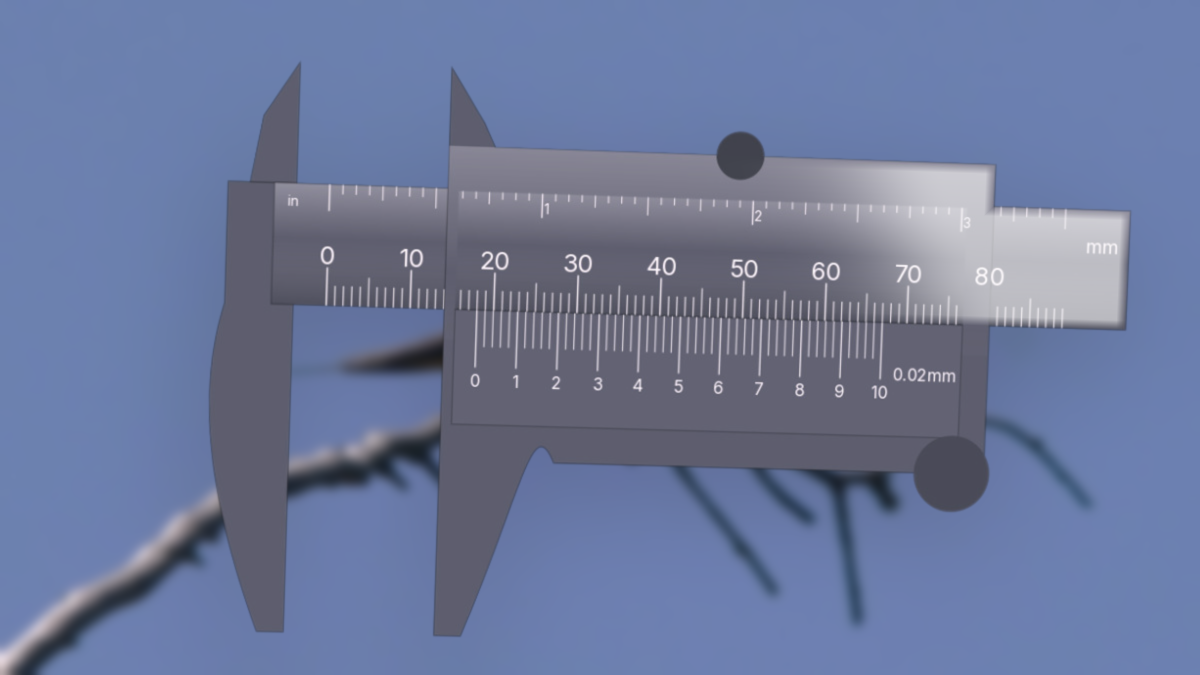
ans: {"value": 18.0, "unit": "mm"}
